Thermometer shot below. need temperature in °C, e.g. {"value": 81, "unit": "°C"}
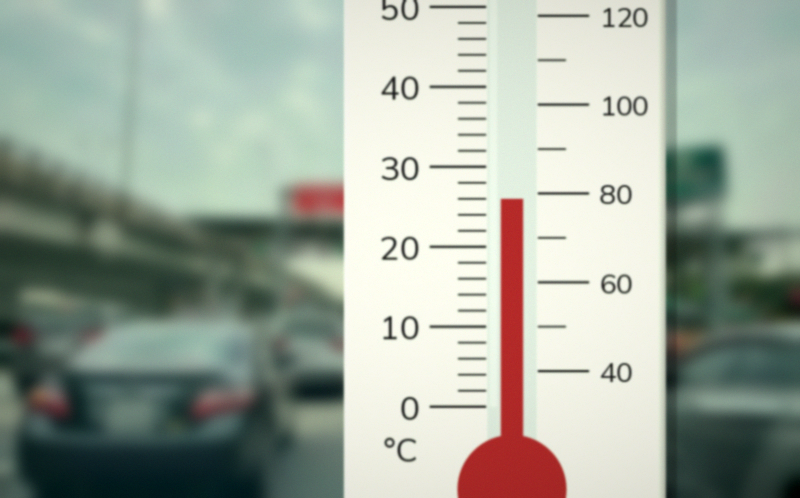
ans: {"value": 26, "unit": "°C"}
